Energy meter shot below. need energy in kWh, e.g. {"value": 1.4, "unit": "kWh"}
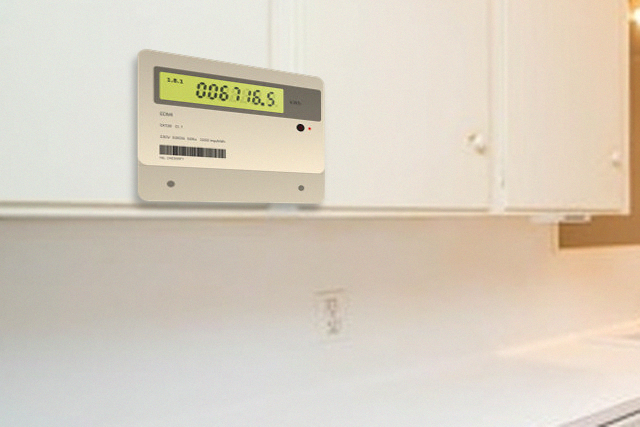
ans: {"value": 6716.5, "unit": "kWh"}
